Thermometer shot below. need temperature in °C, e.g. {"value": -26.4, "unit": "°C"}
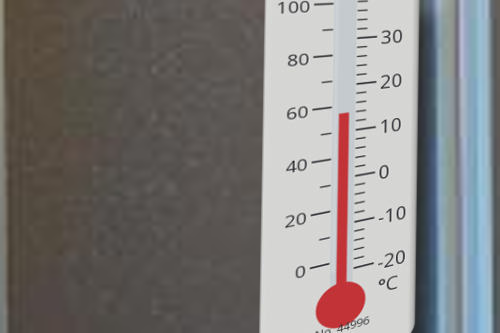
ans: {"value": 14, "unit": "°C"}
